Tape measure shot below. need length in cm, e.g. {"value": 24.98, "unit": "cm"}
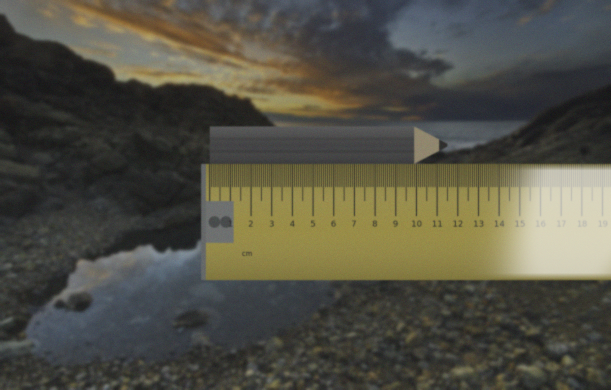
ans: {"value": 11.5, "unit": "cm"}
